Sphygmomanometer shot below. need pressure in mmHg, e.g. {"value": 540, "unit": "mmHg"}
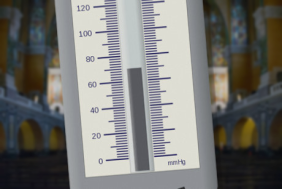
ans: {"value": 70, "unit": "mmHg"}
